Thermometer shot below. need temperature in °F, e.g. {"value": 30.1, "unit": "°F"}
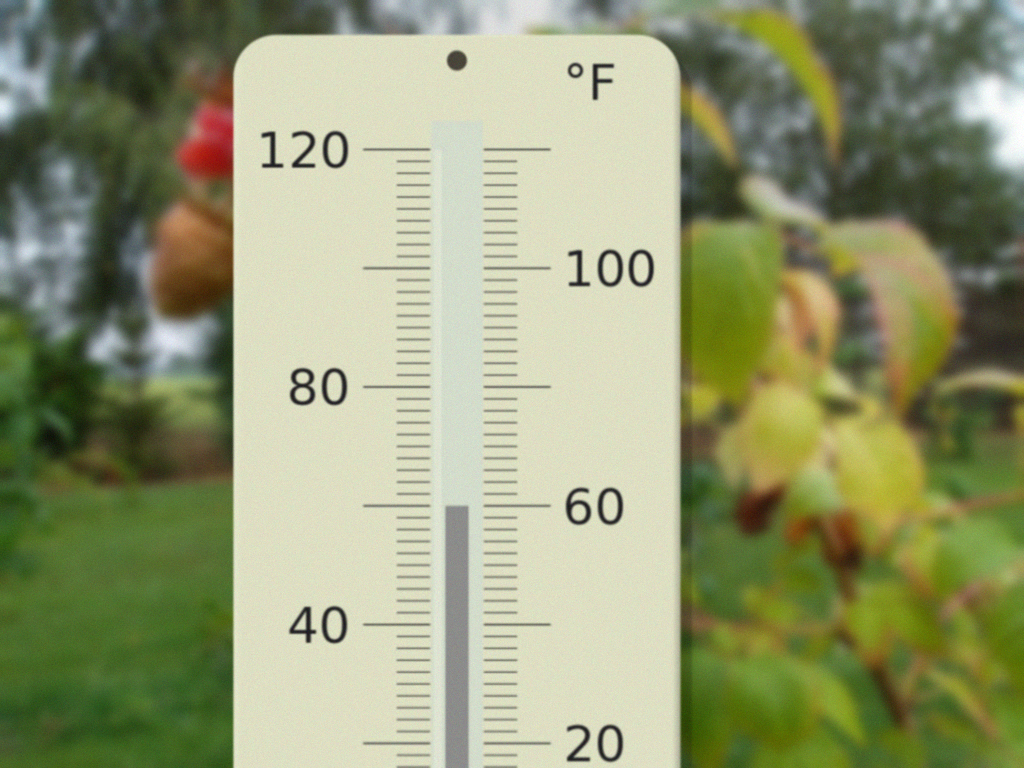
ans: {"value": 60, "unit": "°F"}
